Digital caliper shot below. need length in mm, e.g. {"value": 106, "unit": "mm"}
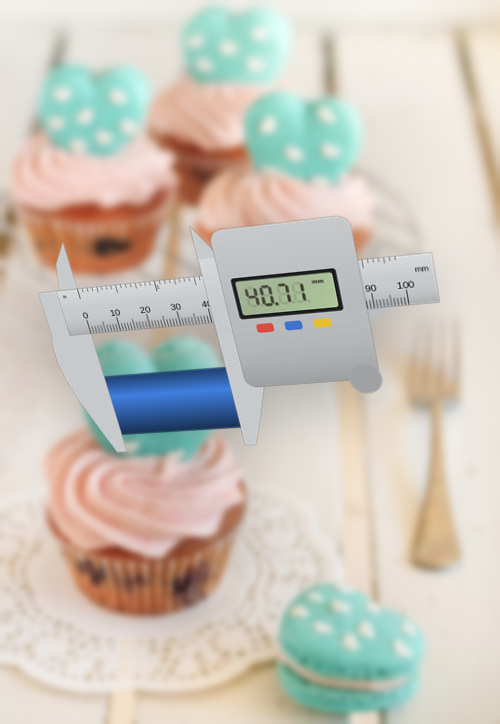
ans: {"value": 40.71, "unit": "mm"}
